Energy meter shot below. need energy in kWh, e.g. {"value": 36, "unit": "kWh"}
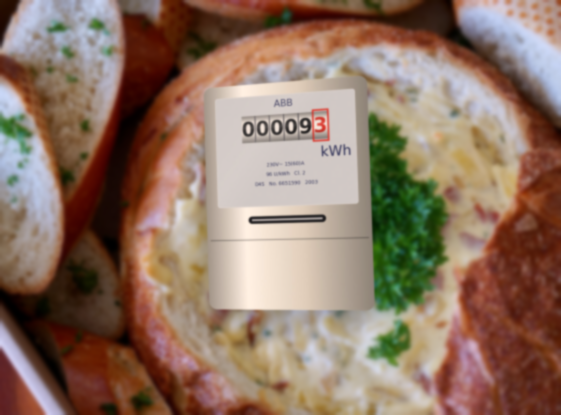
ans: {"value": 9.3, "unit": "kWh"}
